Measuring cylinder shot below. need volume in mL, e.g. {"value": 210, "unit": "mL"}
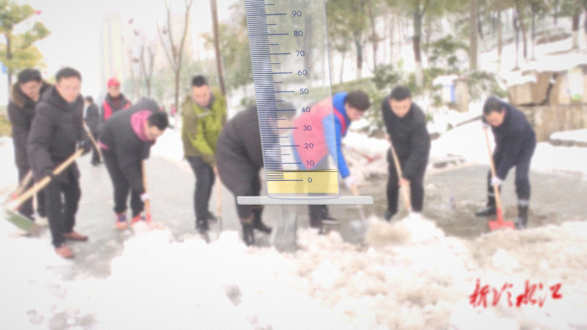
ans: {"value": 5, "unit": "mL"}
